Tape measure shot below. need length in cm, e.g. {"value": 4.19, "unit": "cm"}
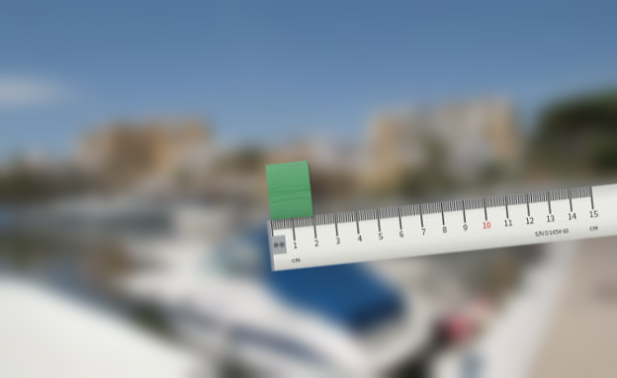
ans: {"value": 2, "unit": "cm"}
